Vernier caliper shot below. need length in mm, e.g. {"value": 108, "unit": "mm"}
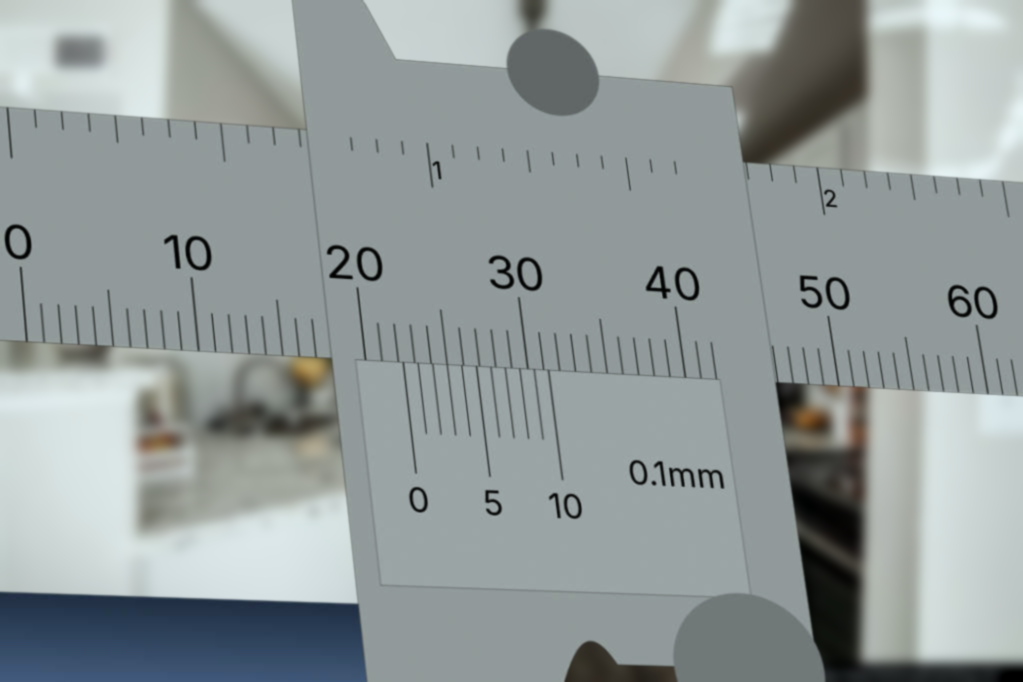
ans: {"value": 22.3, "unit": "mm"}
